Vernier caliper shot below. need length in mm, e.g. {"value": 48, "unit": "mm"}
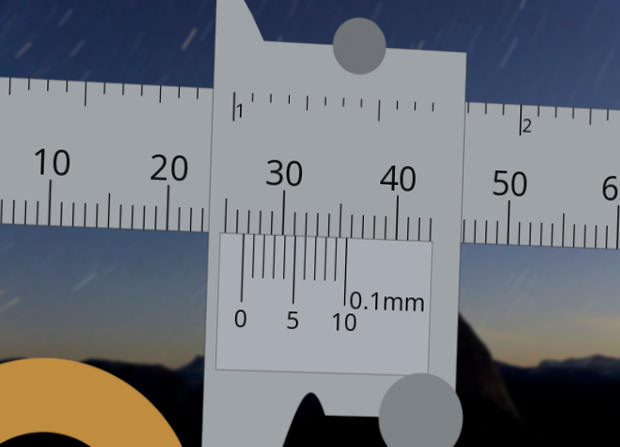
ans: {"value": 26.6, "unit": "mm"}
